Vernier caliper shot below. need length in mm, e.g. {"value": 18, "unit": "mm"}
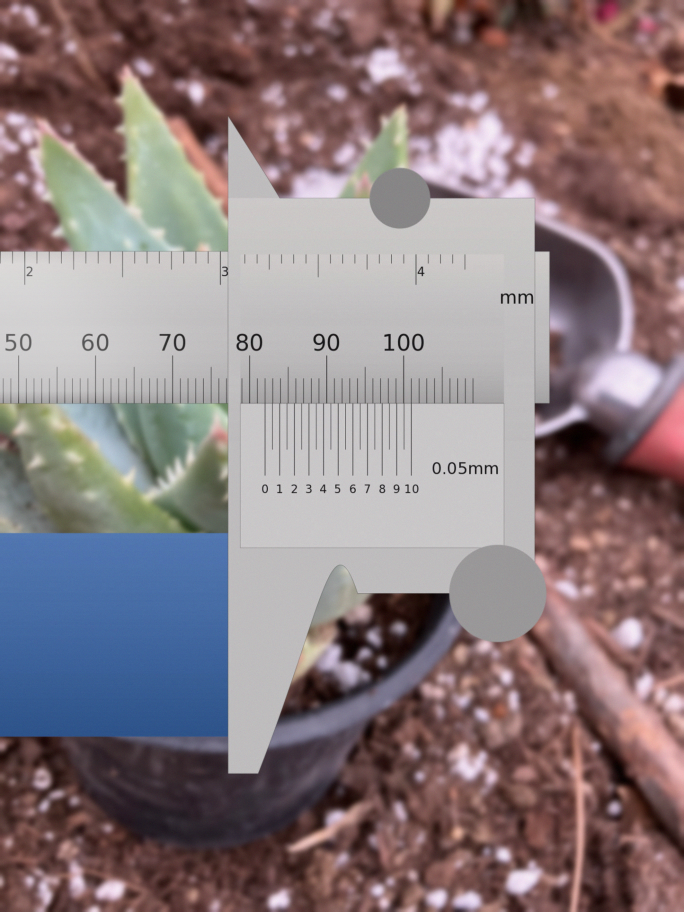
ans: {"value": 82.0, "unit": "mm"}
